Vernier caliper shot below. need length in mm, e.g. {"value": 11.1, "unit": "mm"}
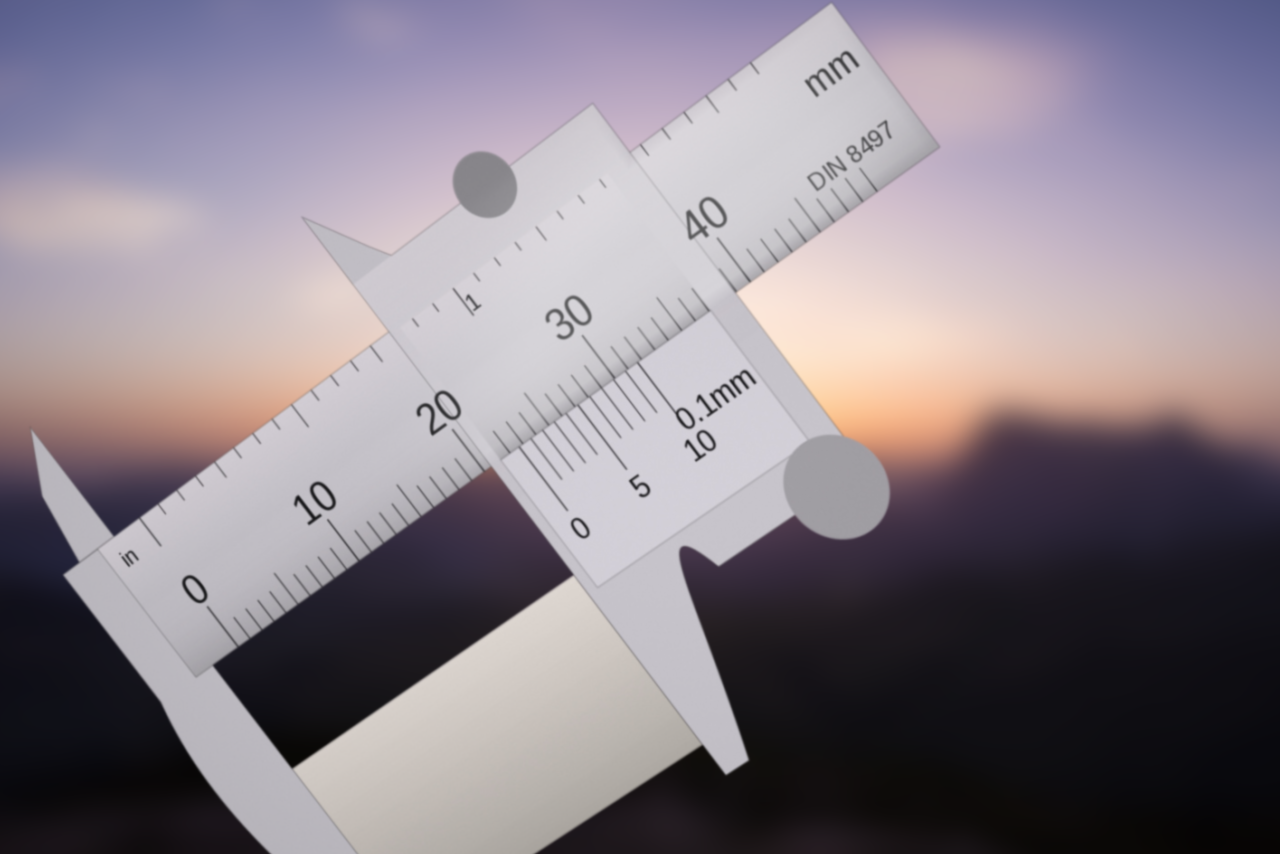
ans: {"value": 22.7, "unit": "mm"}
